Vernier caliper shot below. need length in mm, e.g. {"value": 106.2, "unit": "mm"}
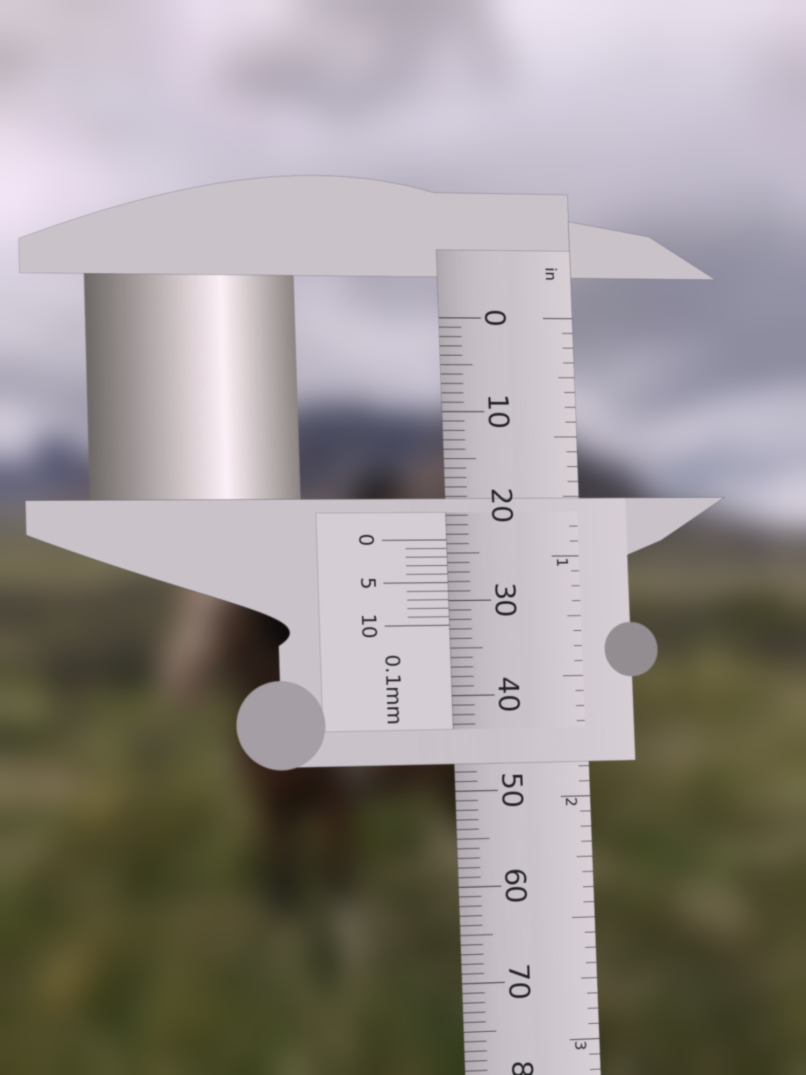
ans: {"value": 23.6, "unit": "mm"}
